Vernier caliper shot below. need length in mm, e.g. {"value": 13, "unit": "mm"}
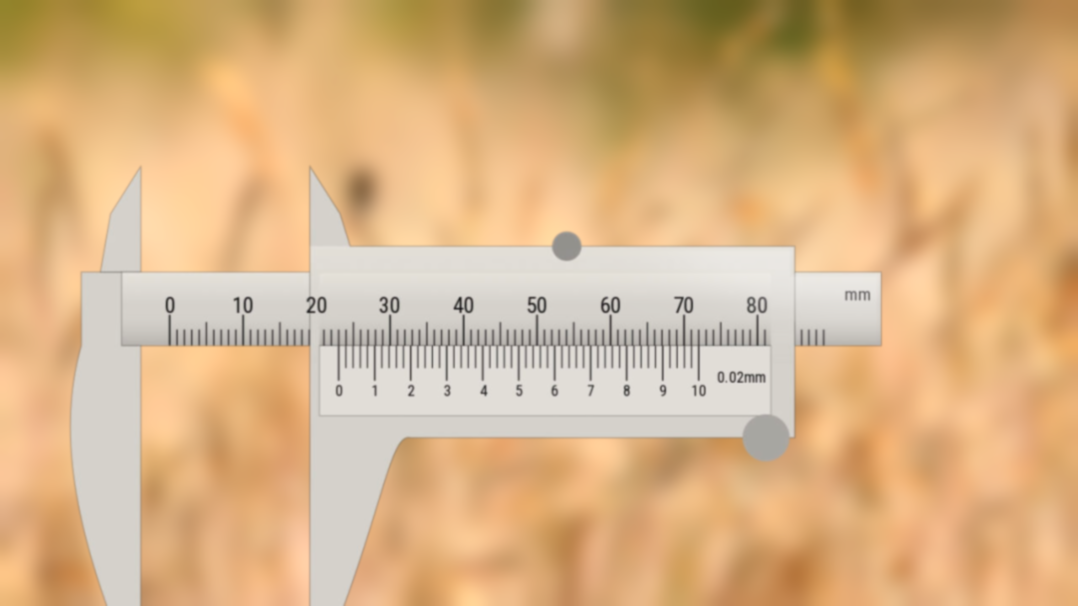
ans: {"value": 23.0, "unit": "mm"}
